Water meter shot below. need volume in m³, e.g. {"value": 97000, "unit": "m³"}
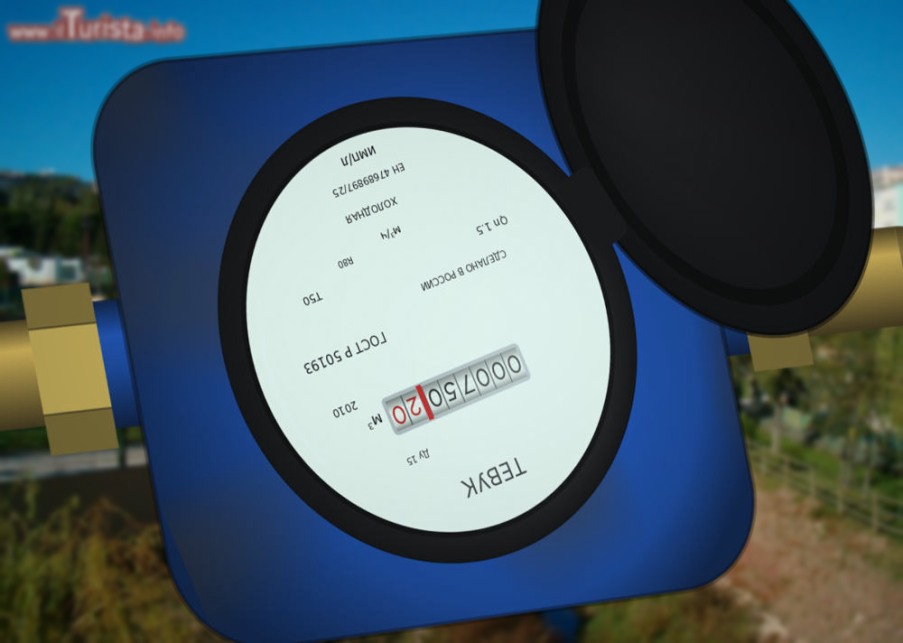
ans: {"value": 750.20, "unit": "m³"}
